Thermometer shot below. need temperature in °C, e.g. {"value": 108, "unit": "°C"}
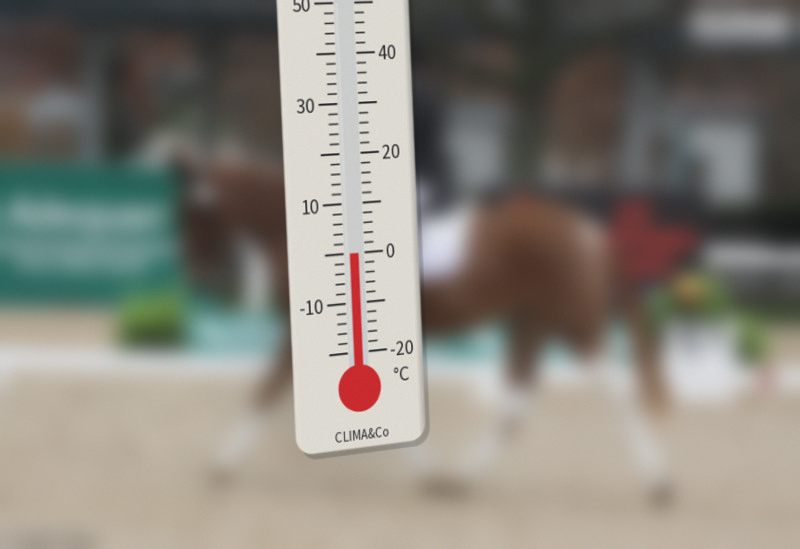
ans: {"value": 0, "unit": "°C"}
